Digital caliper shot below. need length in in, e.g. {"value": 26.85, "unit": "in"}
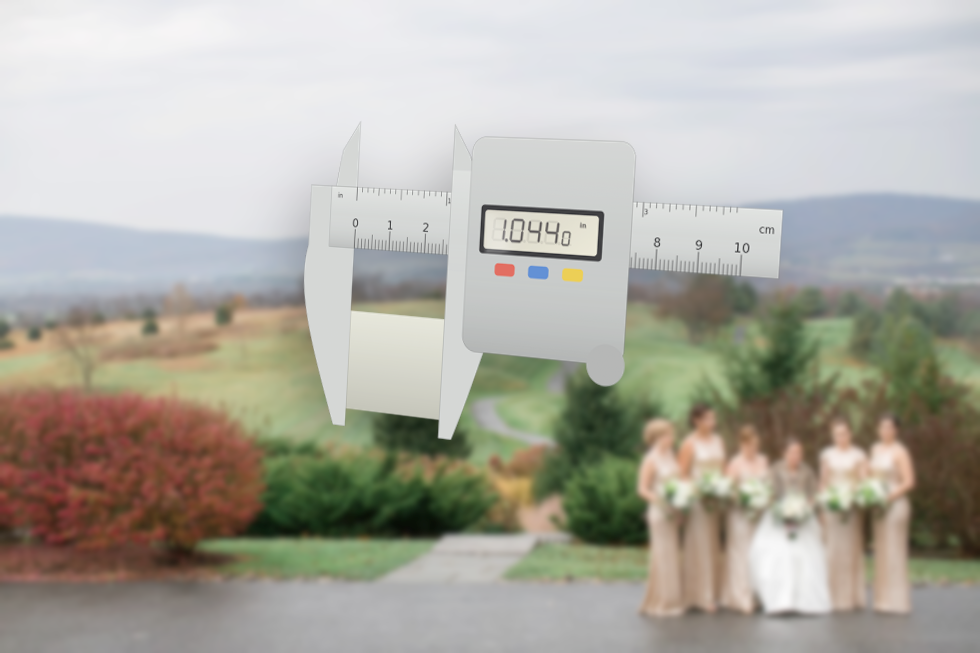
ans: {"value": 1.0440, "unit": "in"}
